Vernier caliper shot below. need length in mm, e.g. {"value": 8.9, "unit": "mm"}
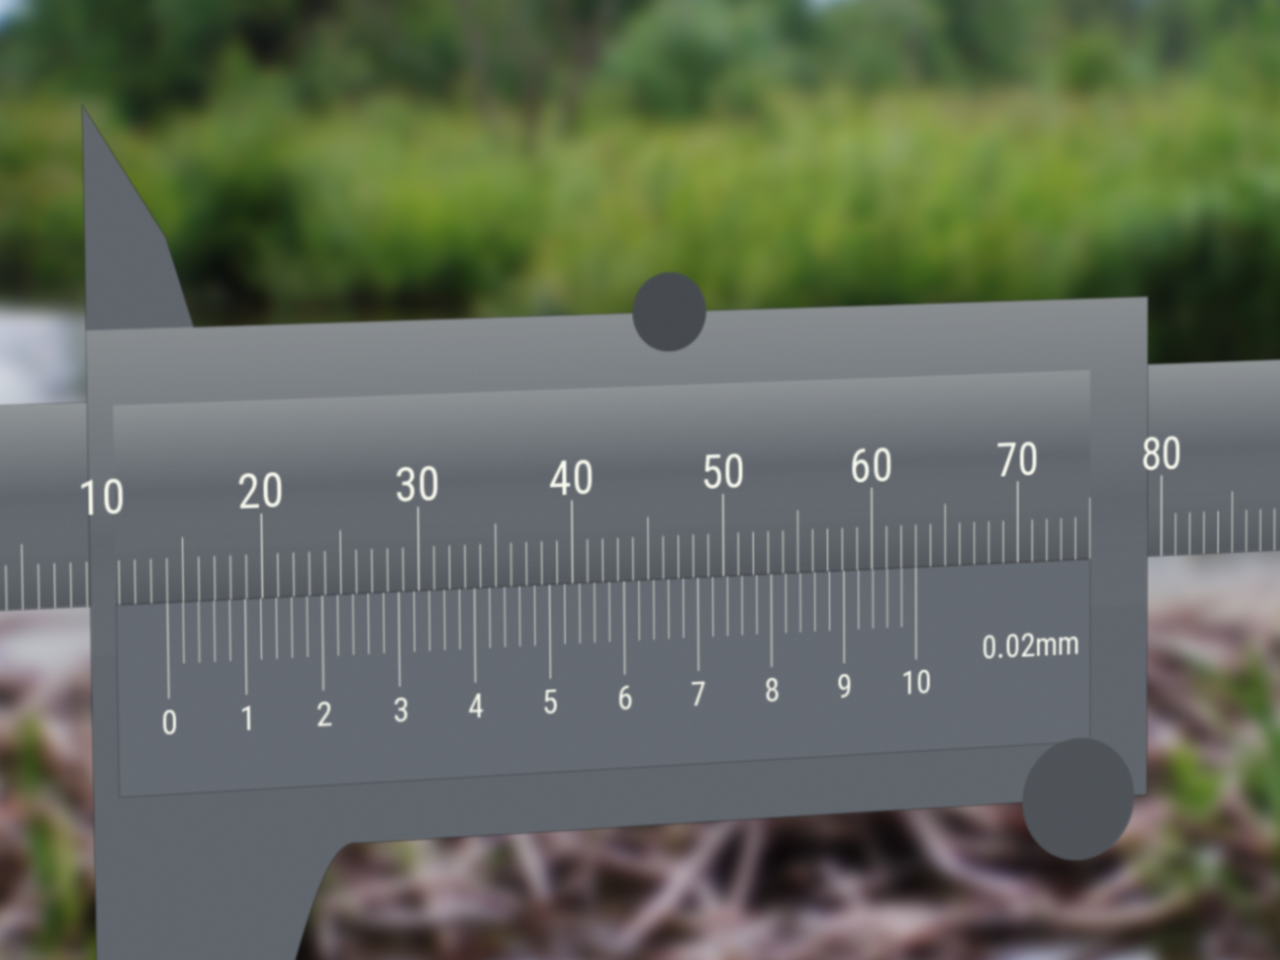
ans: {"value": 14.0, "unit": "mm"}
